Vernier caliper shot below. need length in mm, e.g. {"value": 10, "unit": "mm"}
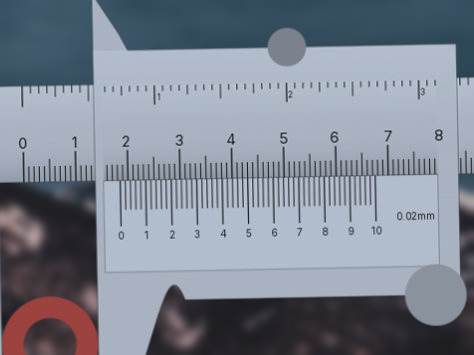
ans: {"value": 18.5, "unit": "mm"}
